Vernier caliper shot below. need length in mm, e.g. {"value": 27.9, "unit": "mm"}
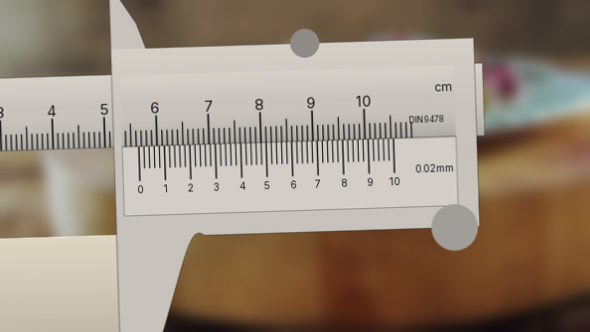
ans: {"value": 56.5, "unit": "mm"}
